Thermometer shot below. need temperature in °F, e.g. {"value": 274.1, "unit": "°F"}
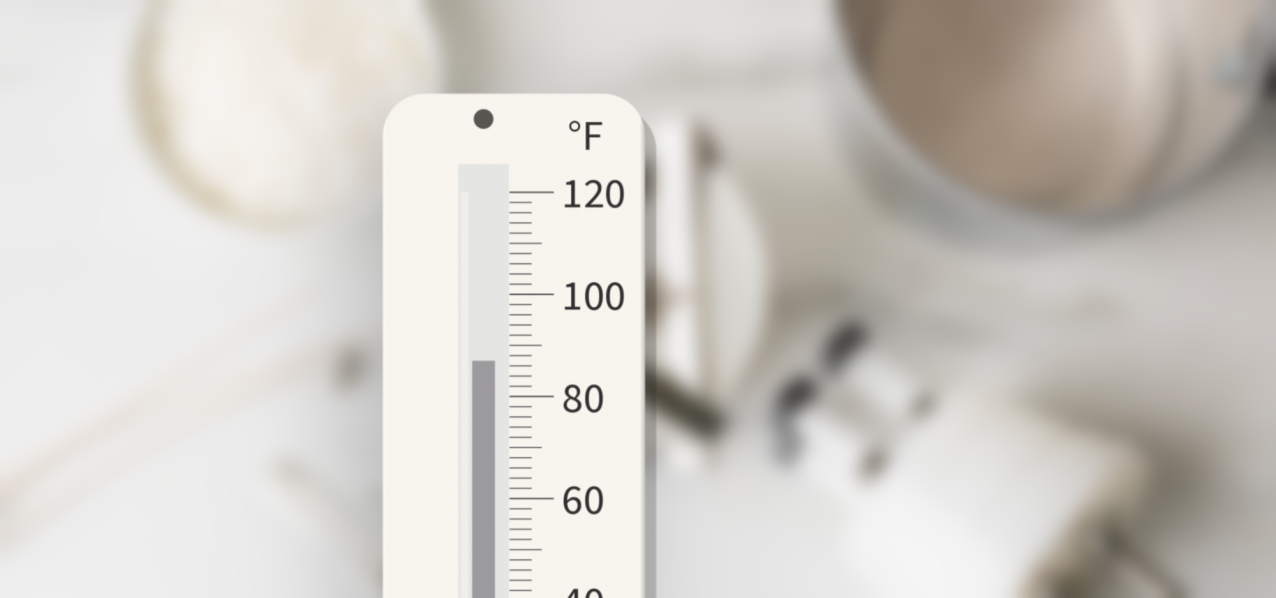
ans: {"value": 87, "unit": "°F"}
